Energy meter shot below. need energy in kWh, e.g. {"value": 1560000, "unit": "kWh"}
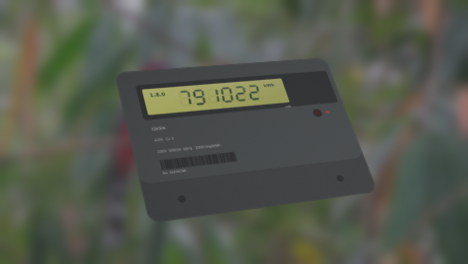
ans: {"value": 791022, "unit": "kWh"}
